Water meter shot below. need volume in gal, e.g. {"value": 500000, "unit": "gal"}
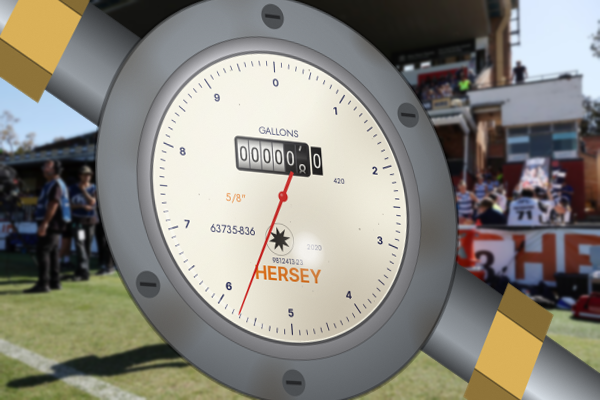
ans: {"value": 75.7, "unit": "gal"}
